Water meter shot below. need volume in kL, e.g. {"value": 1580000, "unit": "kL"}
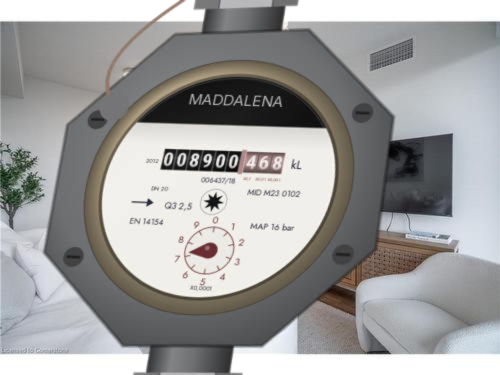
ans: {"value": 8900.4687, "unit": "kL"}
